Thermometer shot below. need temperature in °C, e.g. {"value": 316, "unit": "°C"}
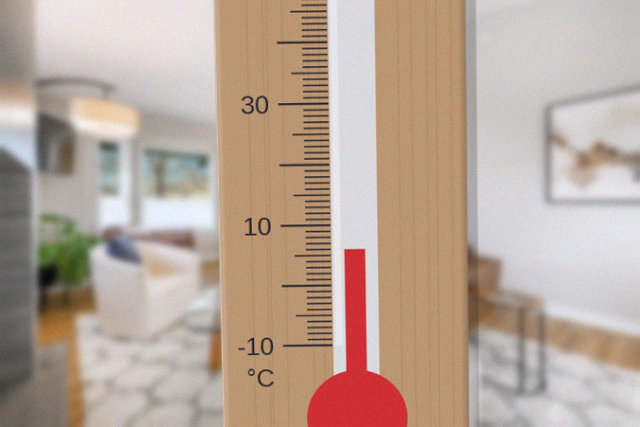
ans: {"value": 6, "unit": "°C"}
